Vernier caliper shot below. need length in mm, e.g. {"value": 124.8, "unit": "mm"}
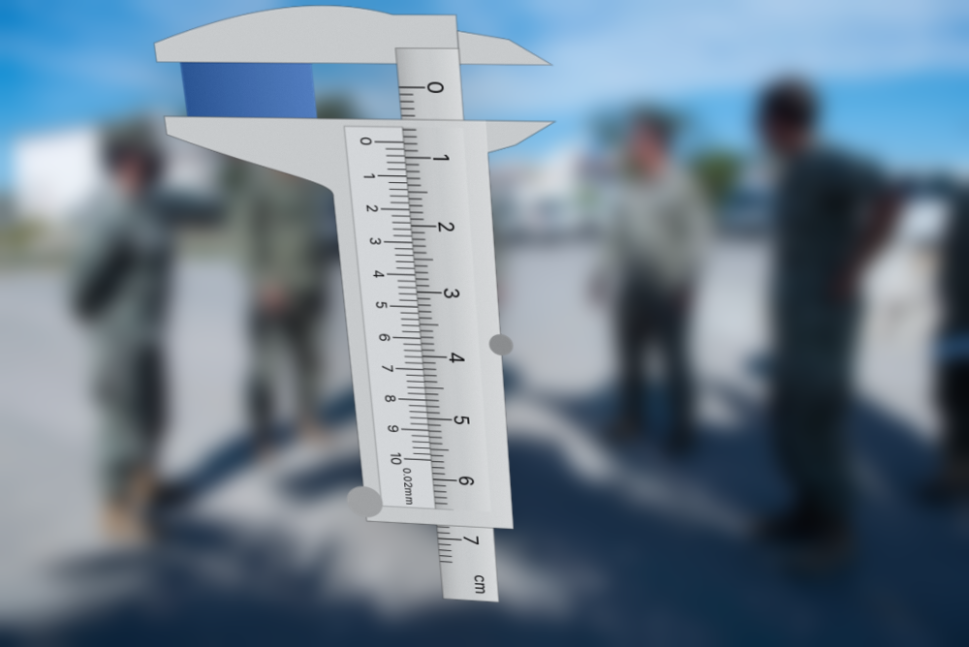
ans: {"value": 7.8, "unit": "mm"}
